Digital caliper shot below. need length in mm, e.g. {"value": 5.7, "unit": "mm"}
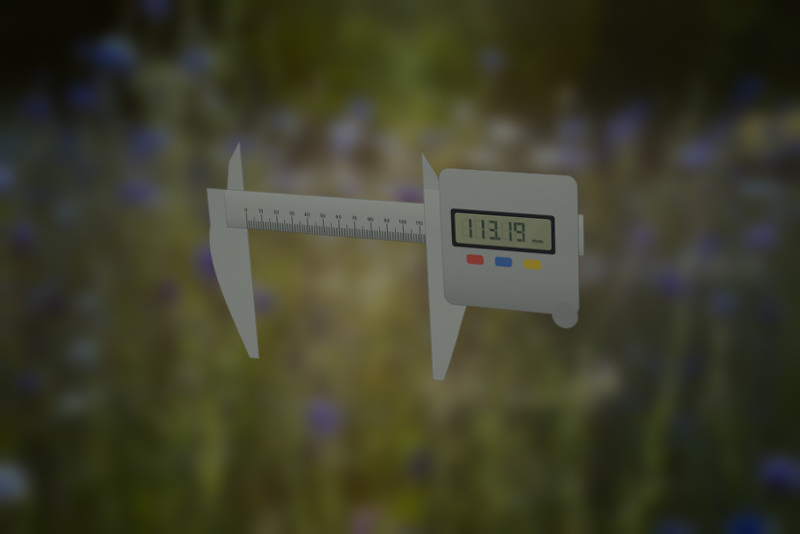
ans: {"value": 113.19, "unit": "mm"}
